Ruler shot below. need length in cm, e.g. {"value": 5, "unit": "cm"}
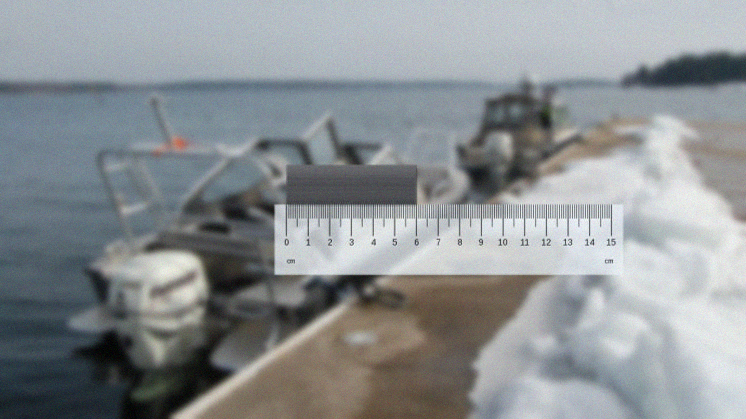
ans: {"value": 6, "unit": "cm"}
